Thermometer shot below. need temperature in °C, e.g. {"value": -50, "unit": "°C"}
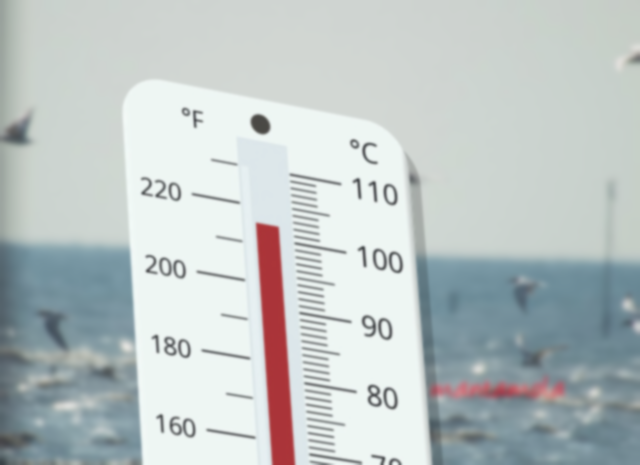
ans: {"value": 102, "unit": "°C"}
